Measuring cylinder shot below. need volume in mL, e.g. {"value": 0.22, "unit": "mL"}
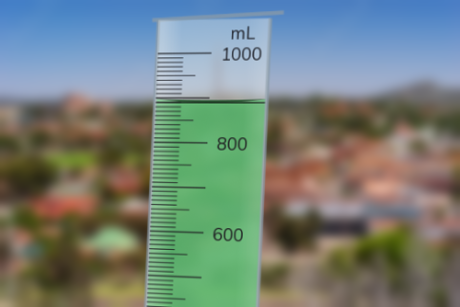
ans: {"value": 890, "unit": "mL"}
